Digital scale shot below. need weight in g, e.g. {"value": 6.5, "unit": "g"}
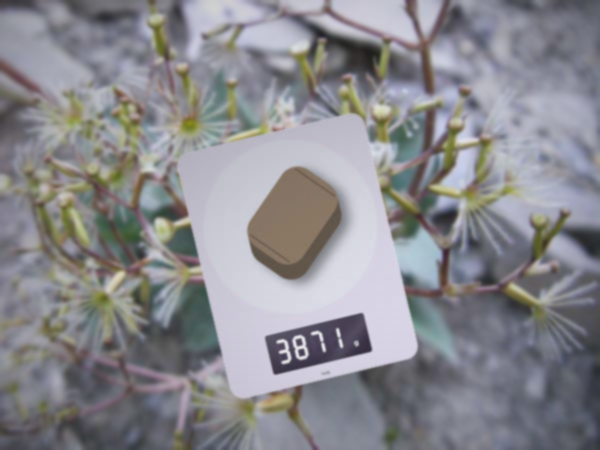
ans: {"value": 3871, "unit": "g"}
